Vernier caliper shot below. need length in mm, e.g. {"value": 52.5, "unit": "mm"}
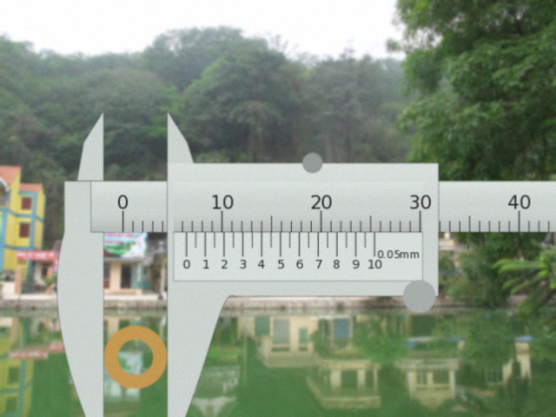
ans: {"value": 6.4, "unit": "mm"}
